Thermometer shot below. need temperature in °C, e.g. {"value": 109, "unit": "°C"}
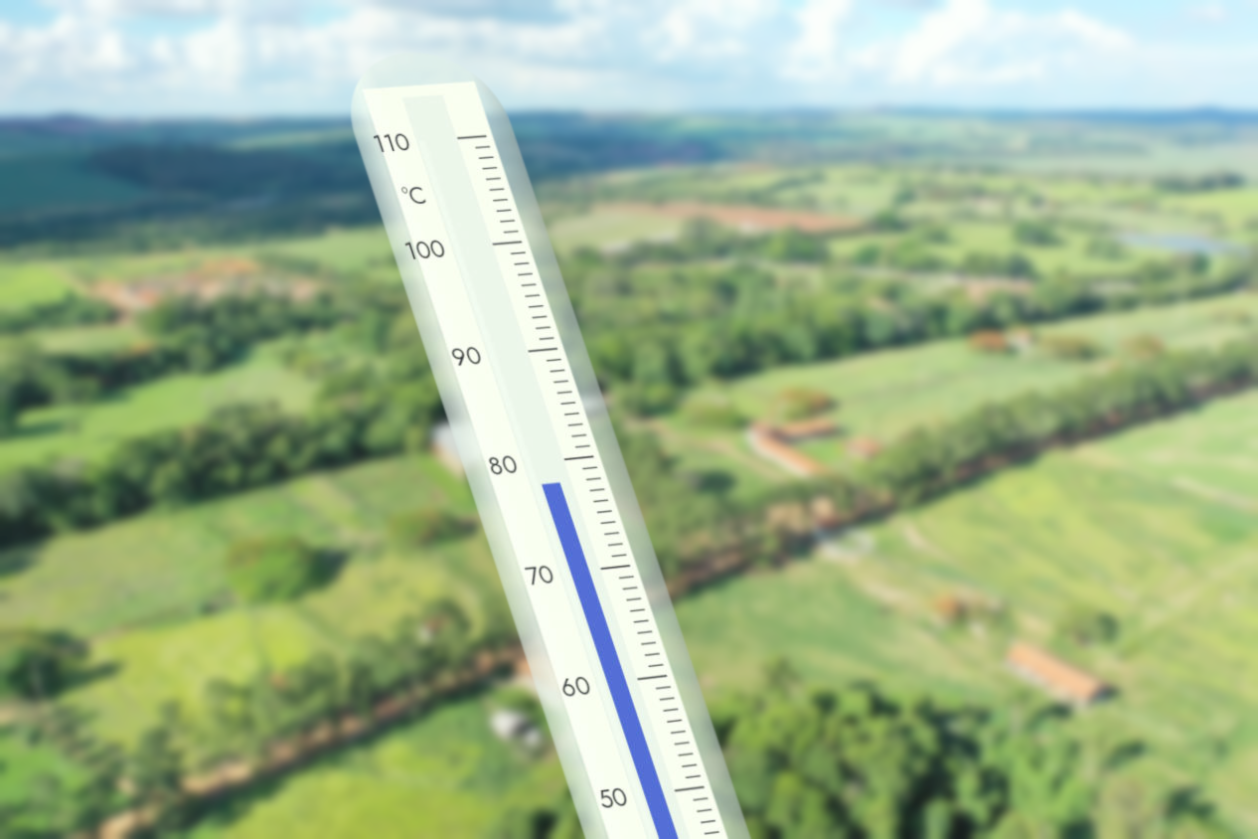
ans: {"value": 78, "unit": "°C"}
